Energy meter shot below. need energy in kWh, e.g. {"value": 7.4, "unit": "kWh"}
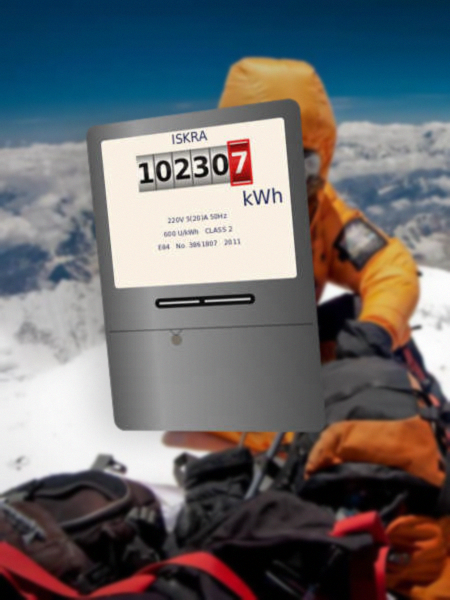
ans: {"value": 10230.7, "unit": "kWh"}
